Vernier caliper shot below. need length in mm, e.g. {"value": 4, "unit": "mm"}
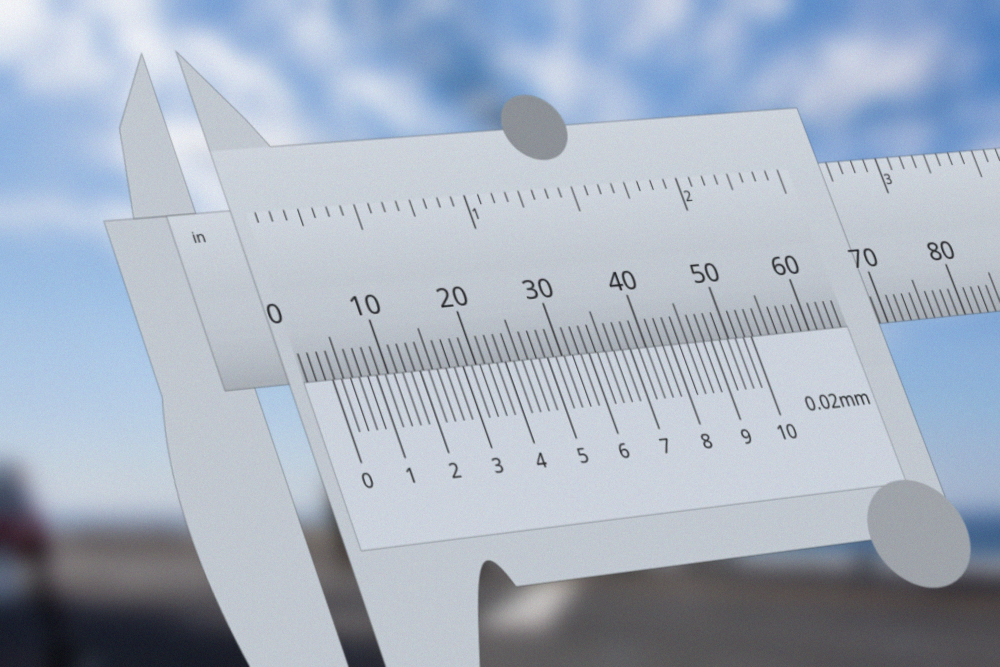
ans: {"value": 3.8, "unit": "mm"}
